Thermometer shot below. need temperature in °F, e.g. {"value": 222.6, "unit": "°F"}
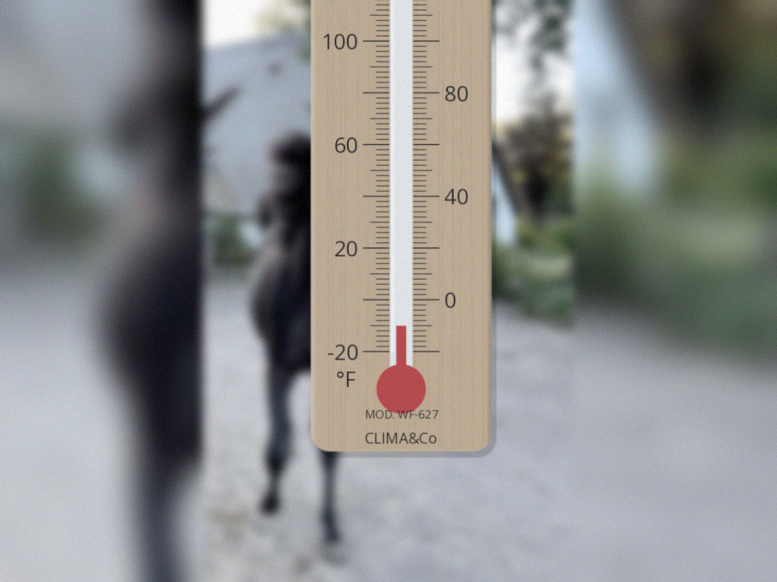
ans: {"value": -10, "unit": "°F"}
